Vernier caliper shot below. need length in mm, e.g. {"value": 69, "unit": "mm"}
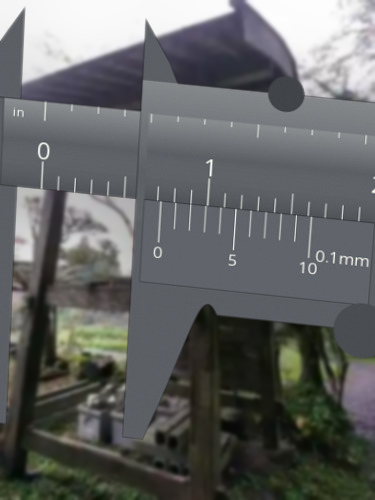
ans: {"value": 7.2, "unit": "mm"}
